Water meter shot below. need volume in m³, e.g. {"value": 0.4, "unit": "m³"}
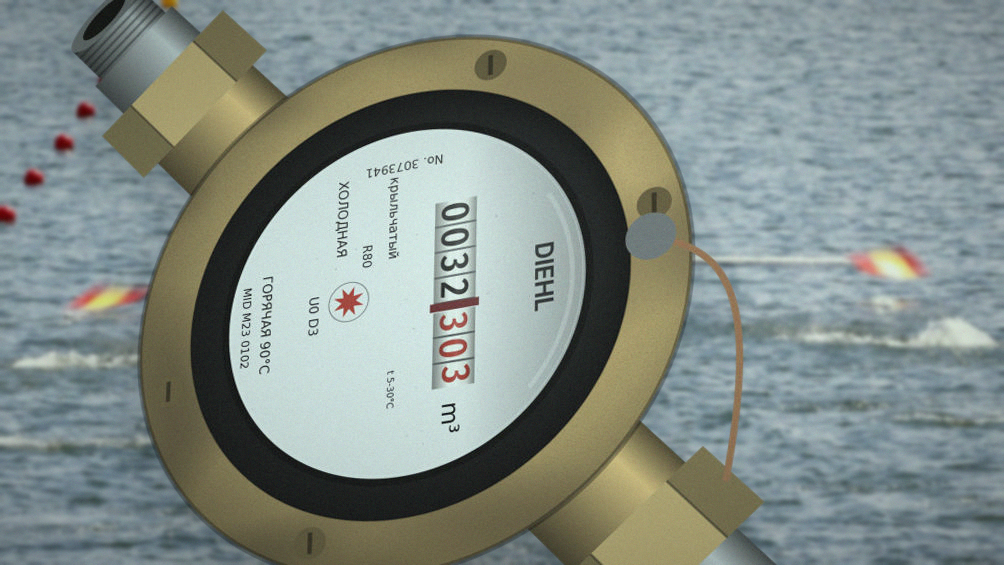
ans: {"value": 32.303, "unit": "m³"}
